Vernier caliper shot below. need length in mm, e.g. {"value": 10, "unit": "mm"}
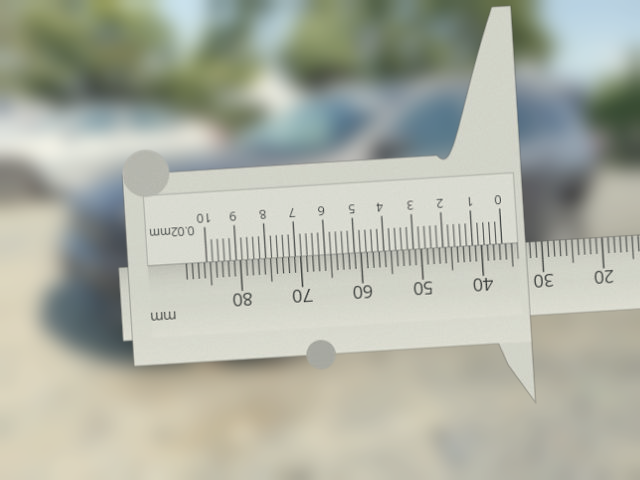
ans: {"value": 36.6, "unit": "mm"}
